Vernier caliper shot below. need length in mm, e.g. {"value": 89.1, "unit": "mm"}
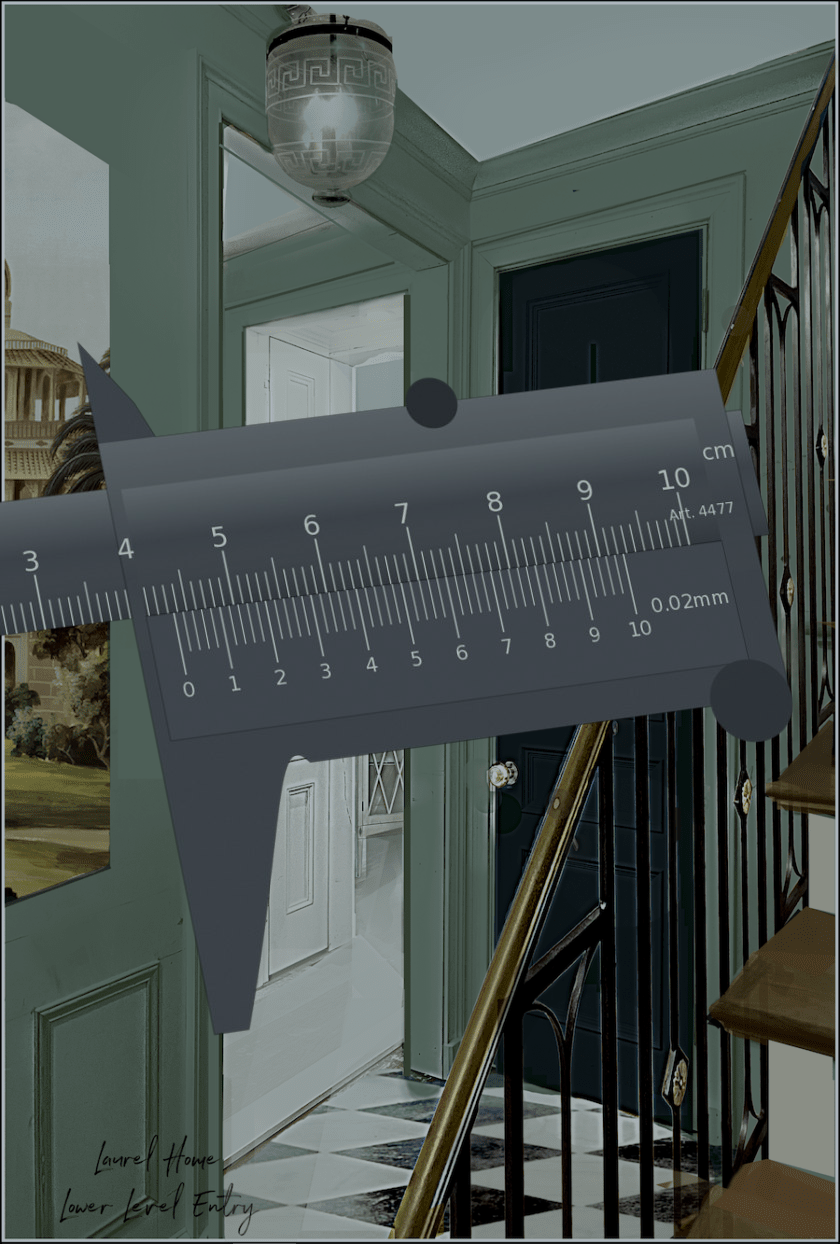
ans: {"value": 43.6, "unit": "mm"}
